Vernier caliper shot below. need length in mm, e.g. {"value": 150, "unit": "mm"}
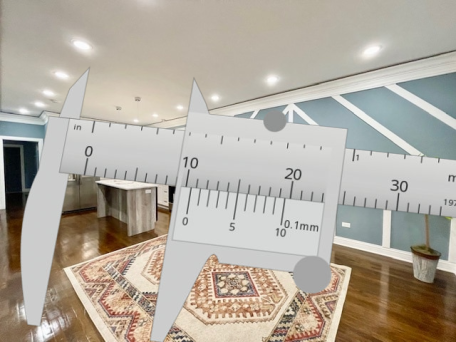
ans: {"value": 10.5, "unit": "mm"}
